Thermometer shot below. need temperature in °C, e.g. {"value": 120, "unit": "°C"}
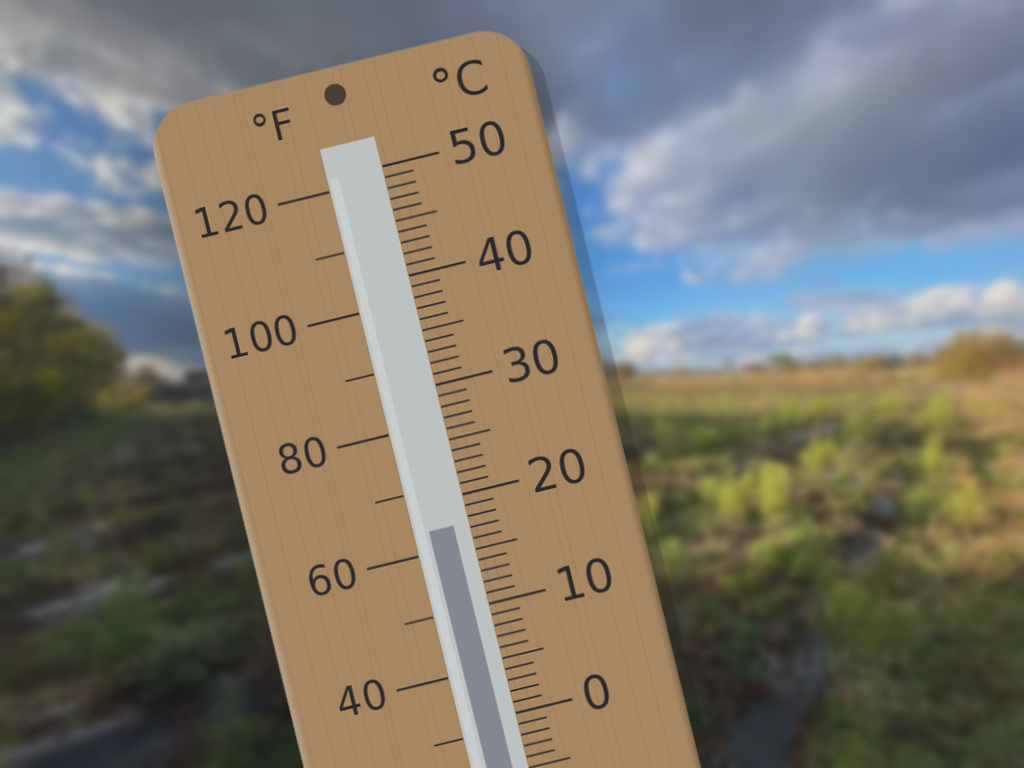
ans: {"value": 17.5, "unit": "°C"}
